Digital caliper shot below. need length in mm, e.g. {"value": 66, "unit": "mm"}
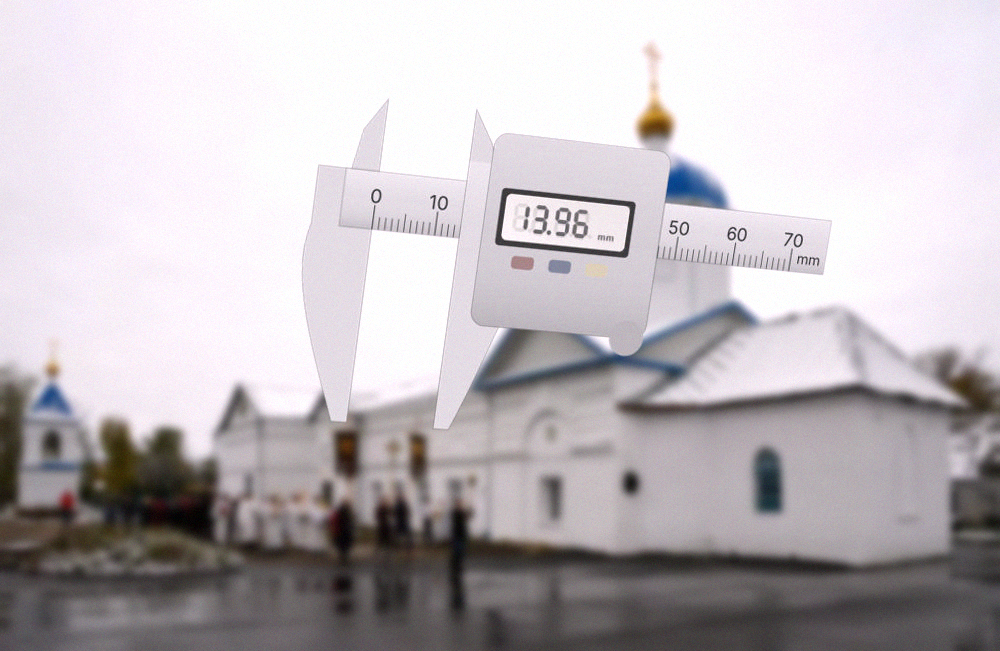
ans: {"value": 13.96, "unit": "mm"}
